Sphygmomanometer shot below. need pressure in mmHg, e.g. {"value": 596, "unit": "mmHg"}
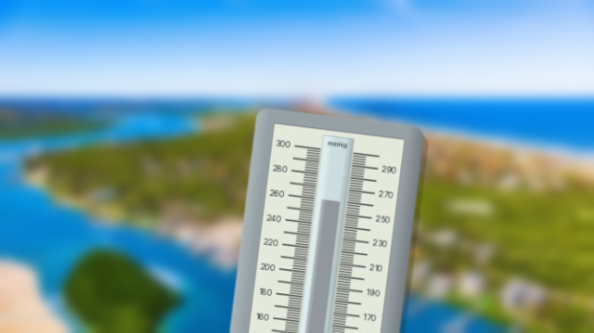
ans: {"value": 260, "unit": "mmHg"}
